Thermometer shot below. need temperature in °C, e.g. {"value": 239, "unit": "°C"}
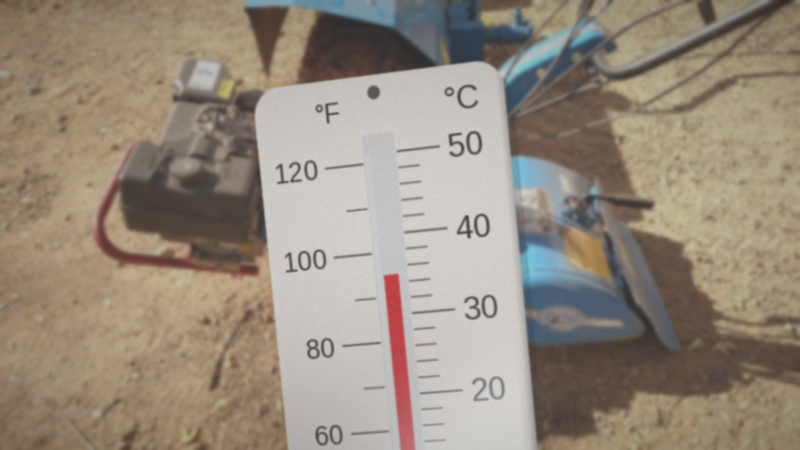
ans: {"value": 35, "unit": "°C"}
